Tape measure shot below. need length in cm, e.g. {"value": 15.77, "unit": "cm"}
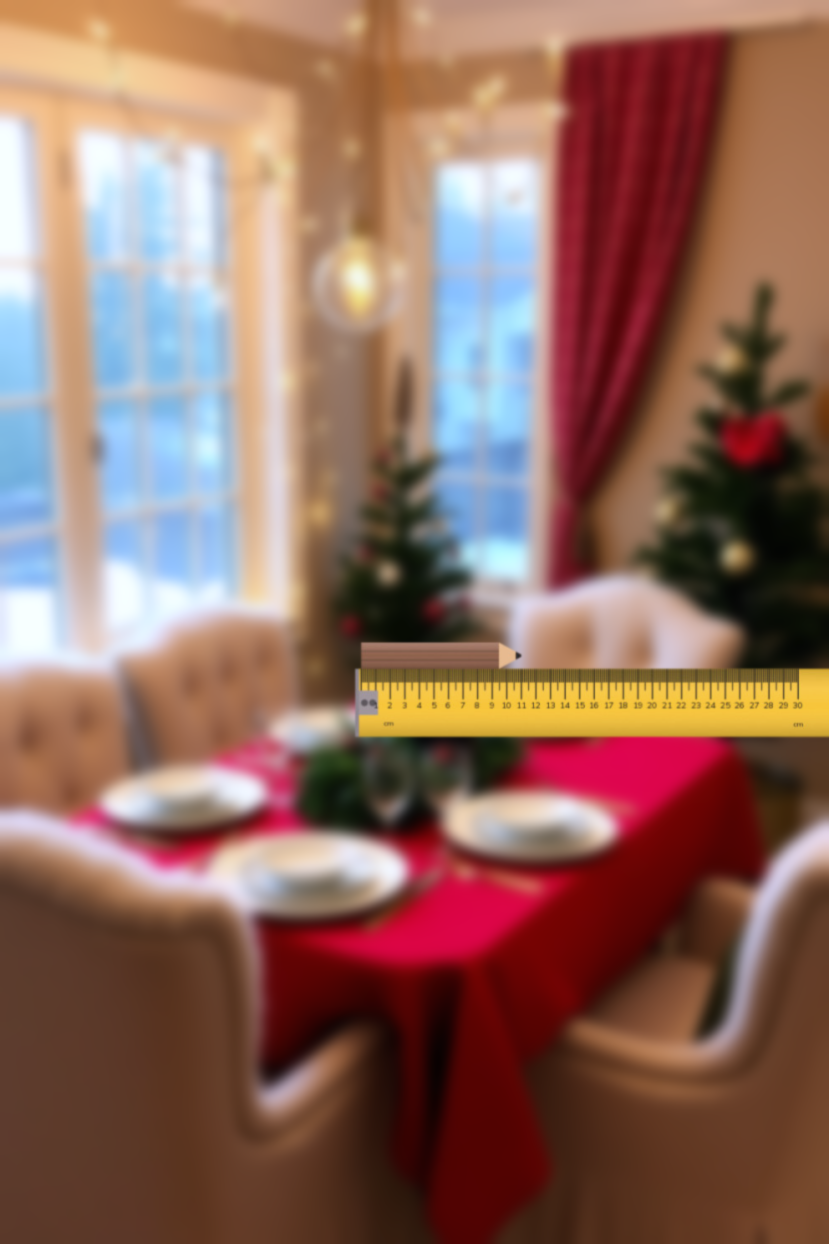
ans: {"value": 11, "unit": "cm"}
